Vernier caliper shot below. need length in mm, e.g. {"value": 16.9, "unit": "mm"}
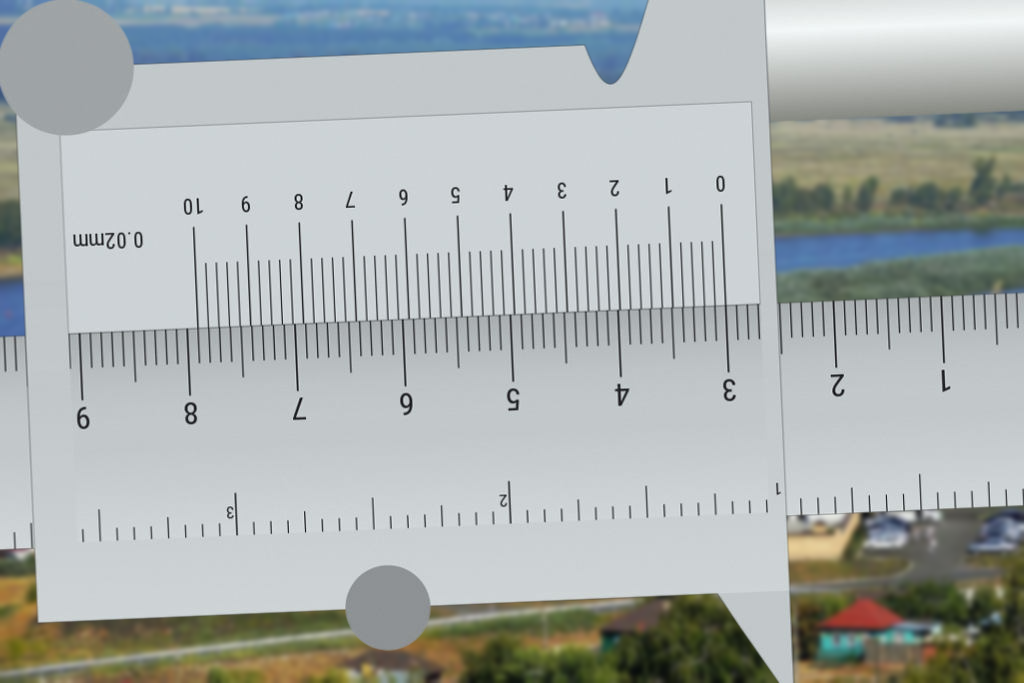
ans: {"value": 30.0, "unit": "mm"}
